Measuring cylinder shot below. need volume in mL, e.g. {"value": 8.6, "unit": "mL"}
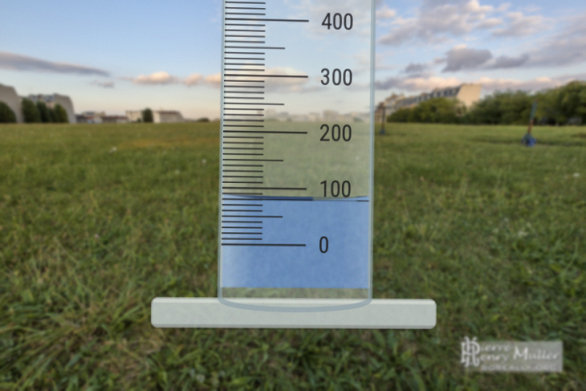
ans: {"value": 80, "unit": "mL"}
